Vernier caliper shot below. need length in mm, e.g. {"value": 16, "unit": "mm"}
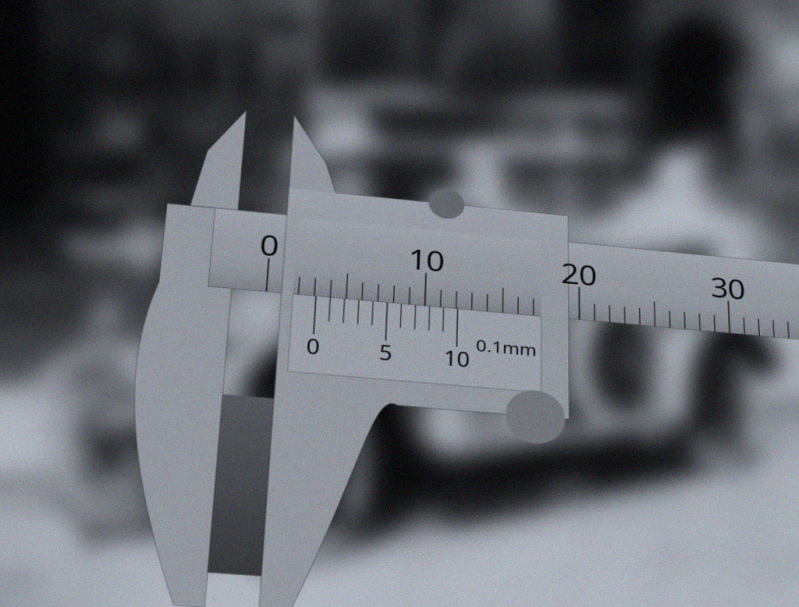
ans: {"value": 3.1, "unit": "mm"}
